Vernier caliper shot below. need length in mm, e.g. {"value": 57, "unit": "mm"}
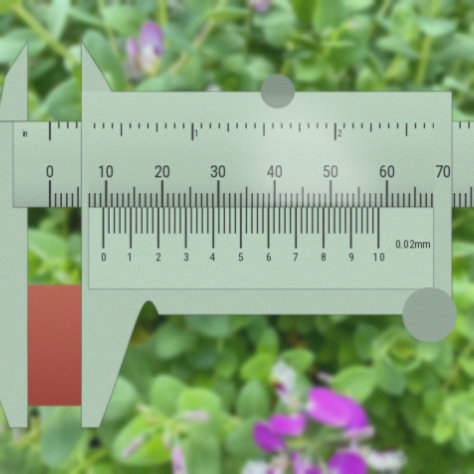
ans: {"value": 9.5, "unit": "mm"}
